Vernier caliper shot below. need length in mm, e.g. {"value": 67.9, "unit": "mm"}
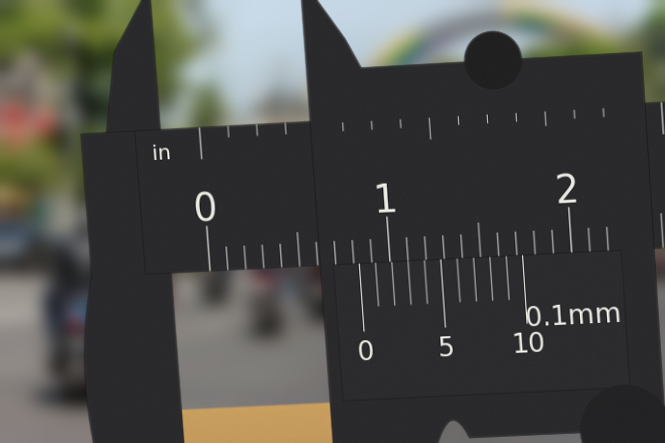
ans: {"value": 8.3, "unit": "mm"}
